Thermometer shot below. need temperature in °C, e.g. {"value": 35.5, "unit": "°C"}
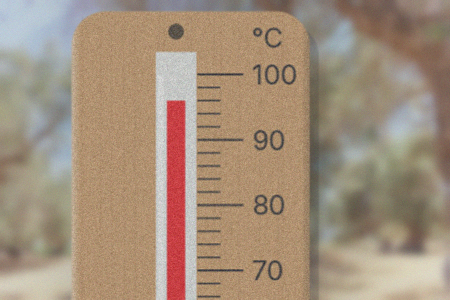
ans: {"value": 96, "unit": "°C"}
